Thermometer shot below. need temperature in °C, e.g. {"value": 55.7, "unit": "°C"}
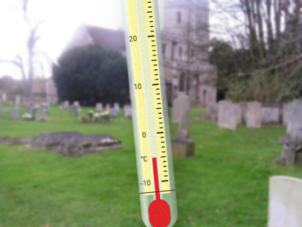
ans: {"value": -5, "unit": "°C"}
